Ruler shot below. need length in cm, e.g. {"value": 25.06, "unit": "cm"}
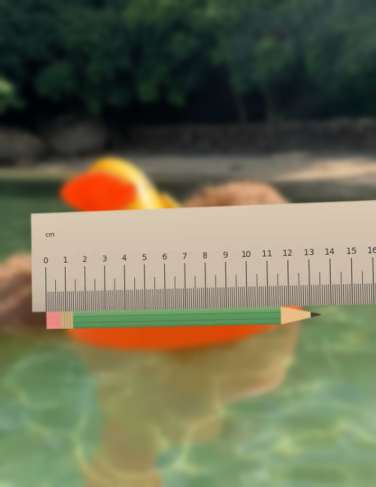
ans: {"value": 13.5, "unit": "cm"}
